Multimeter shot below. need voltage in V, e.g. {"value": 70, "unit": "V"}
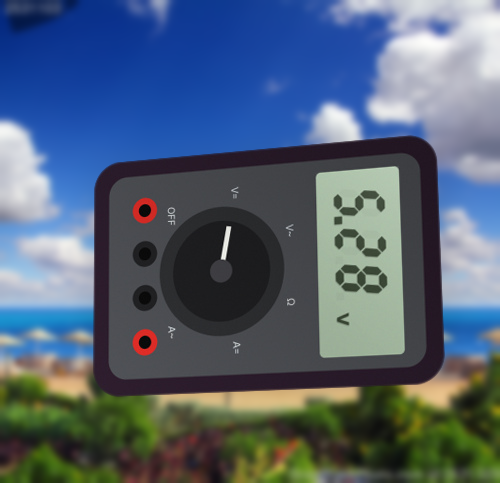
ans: {"value": 5.28, "unit": "V"}
